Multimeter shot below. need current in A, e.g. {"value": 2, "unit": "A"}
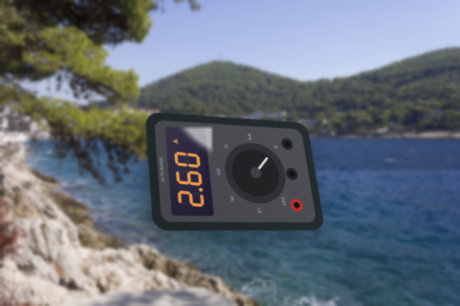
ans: {"value": 2.60, "unit": "A"}
